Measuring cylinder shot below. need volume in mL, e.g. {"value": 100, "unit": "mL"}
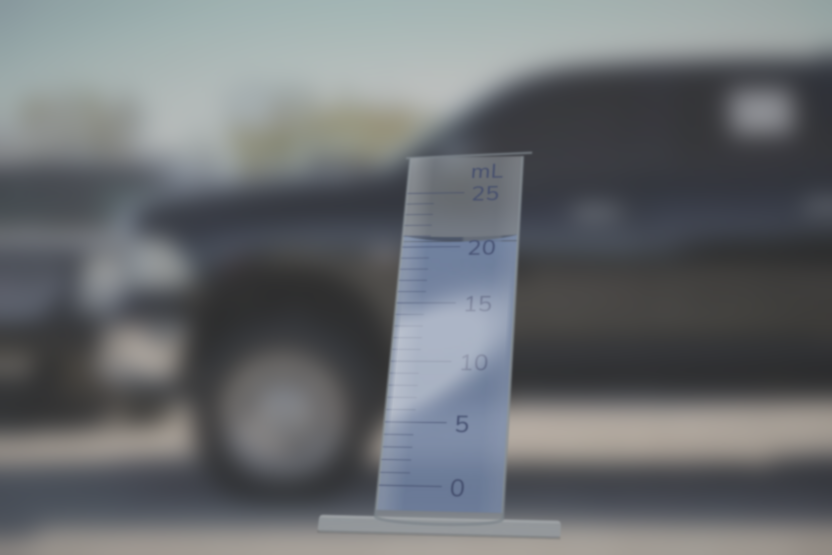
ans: {"value": 20.5, "unit": "mL"}
